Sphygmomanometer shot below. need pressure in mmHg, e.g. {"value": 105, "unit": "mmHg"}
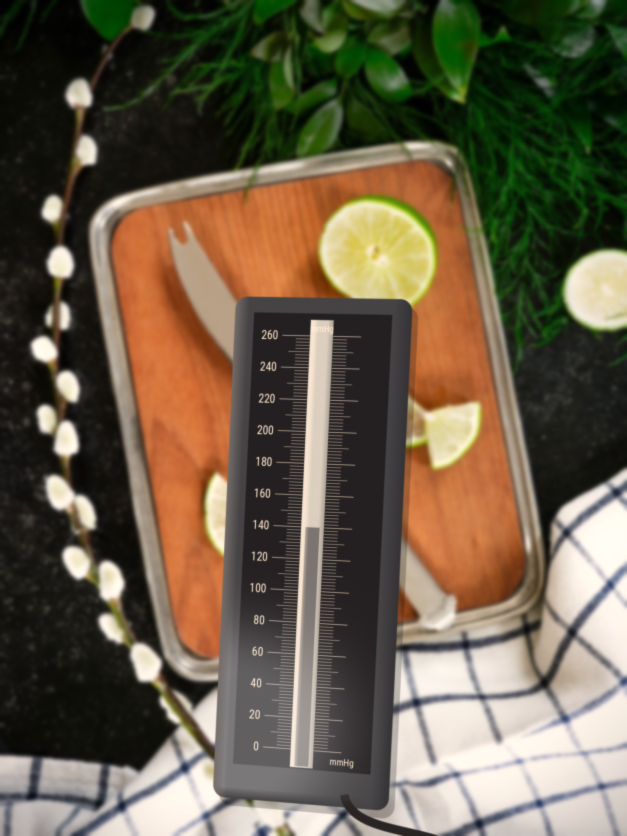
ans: {"value": 140, "unit": "mmHg"}
